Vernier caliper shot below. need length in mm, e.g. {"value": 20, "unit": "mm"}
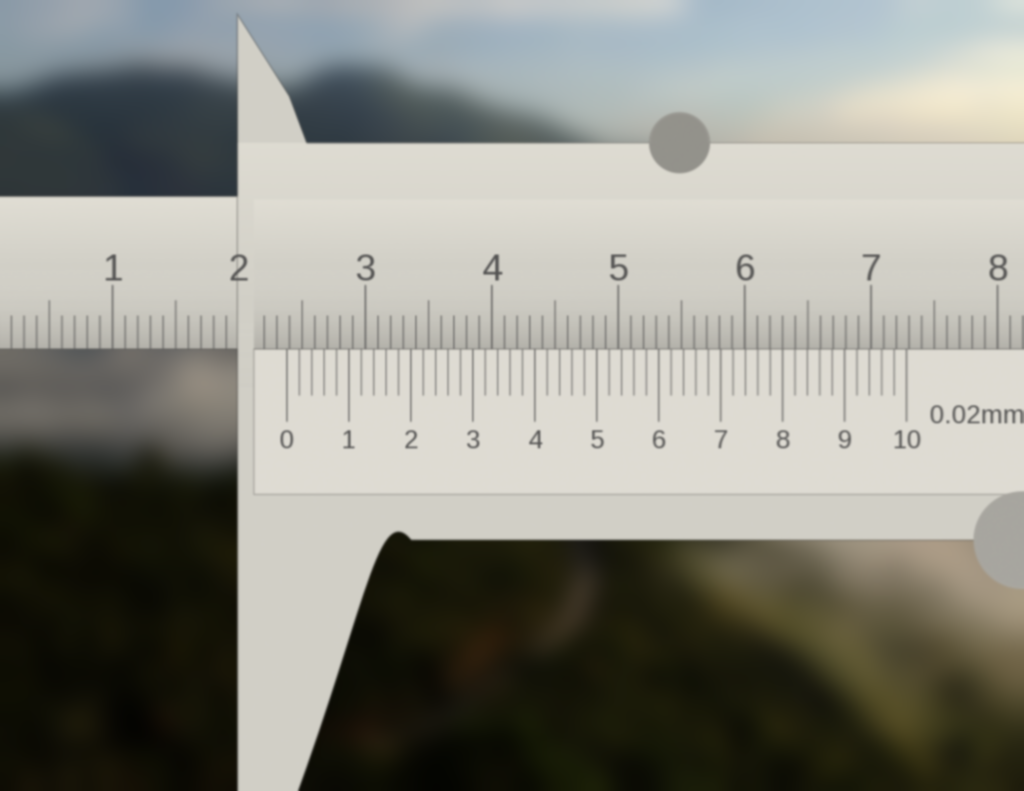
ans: {"value": 23.8, "unit": "mm"}
